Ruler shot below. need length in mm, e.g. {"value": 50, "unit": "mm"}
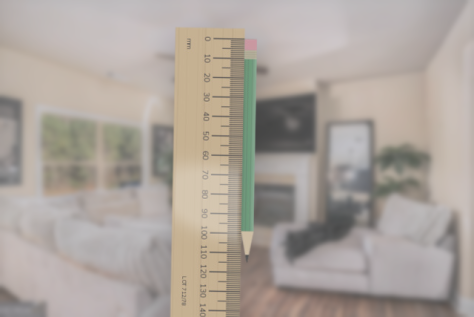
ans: {"value": 115, "unit": "mm"}
